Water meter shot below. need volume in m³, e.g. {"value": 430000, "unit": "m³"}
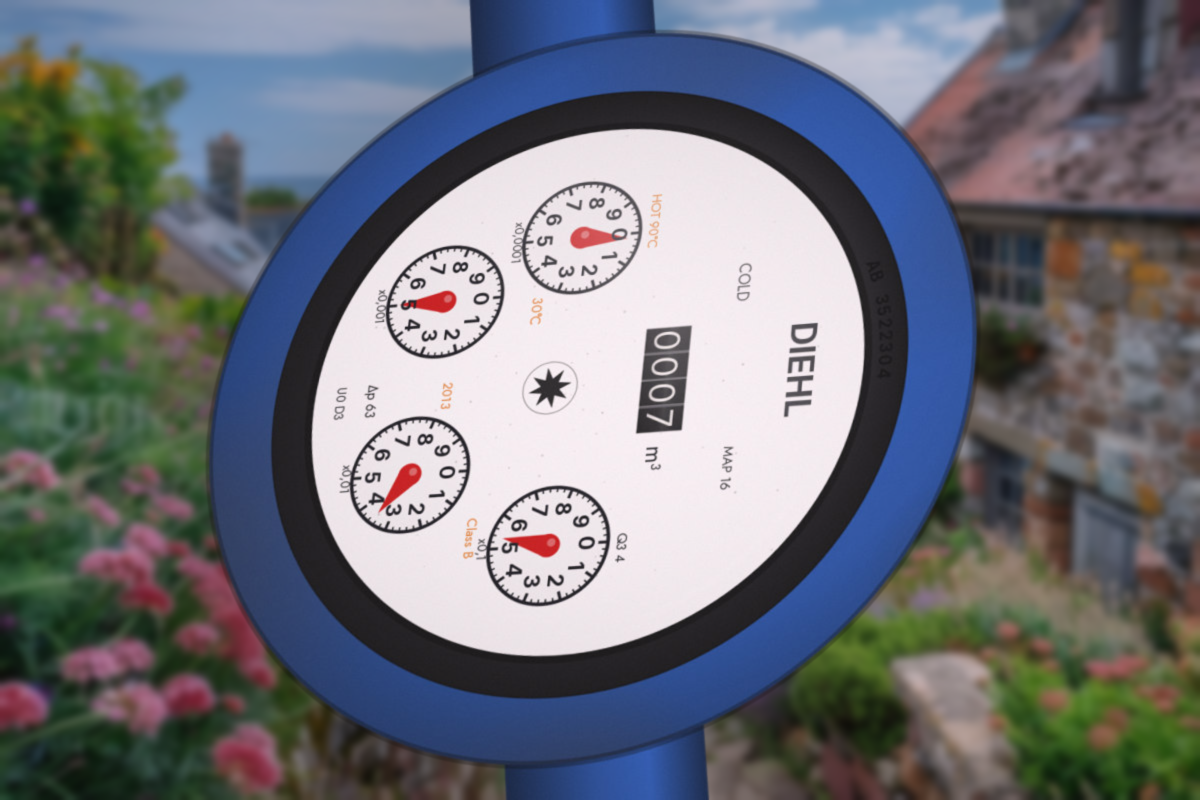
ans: {"value": 7.5350, "unit": "m³"}
